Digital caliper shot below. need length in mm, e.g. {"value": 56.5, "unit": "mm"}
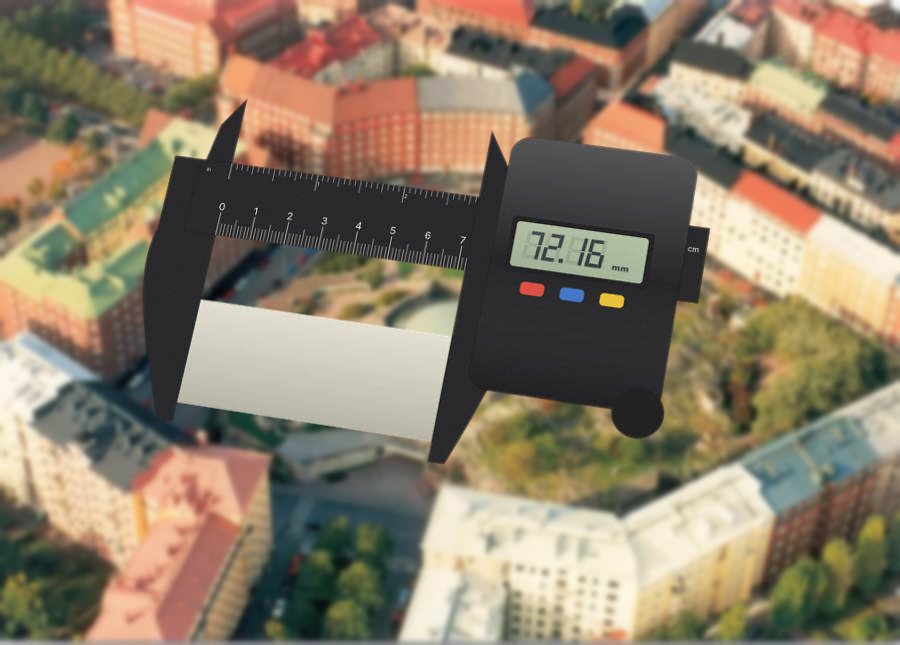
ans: {"value": 72.16, "unit": "mm"}
